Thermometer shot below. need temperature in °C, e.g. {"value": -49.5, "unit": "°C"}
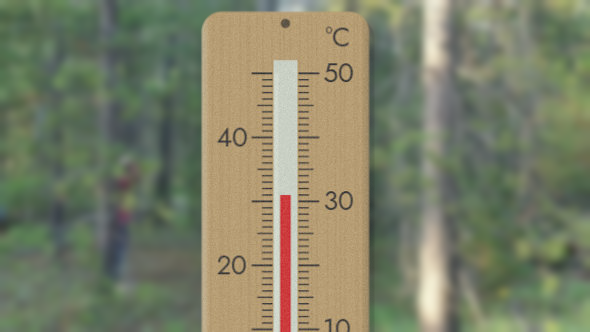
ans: {"value": 31, "unit": "°C"}
